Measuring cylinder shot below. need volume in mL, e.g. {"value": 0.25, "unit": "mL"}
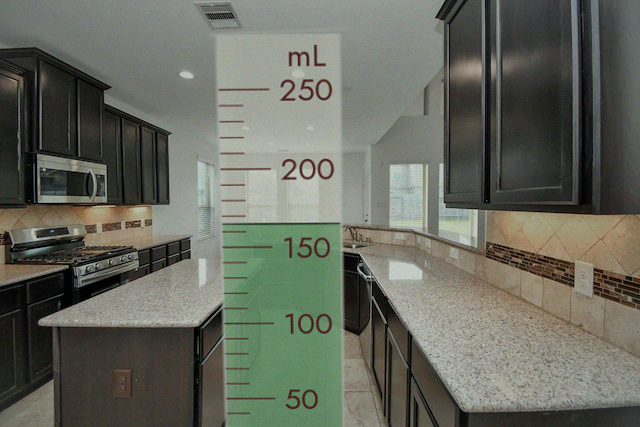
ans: {"value": 165, "unit": "mL"}
